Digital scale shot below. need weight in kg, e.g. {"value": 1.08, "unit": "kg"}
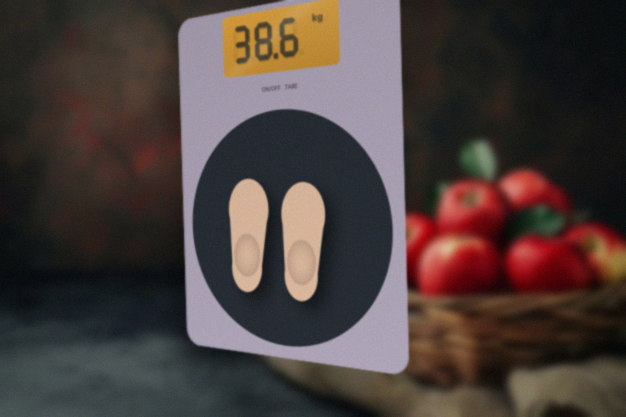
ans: {"value": 38.6, "unit": "kg"}
